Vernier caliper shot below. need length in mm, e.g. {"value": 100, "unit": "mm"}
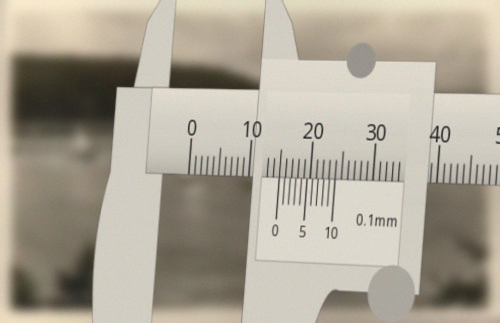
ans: {"value": 15.0, "unit": "mm"}
